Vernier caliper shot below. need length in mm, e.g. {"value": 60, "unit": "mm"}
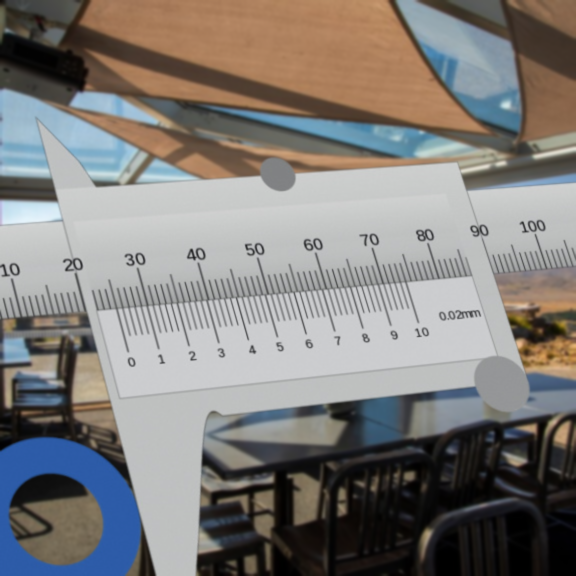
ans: {"value": 25.0, "unit": "mm"}
